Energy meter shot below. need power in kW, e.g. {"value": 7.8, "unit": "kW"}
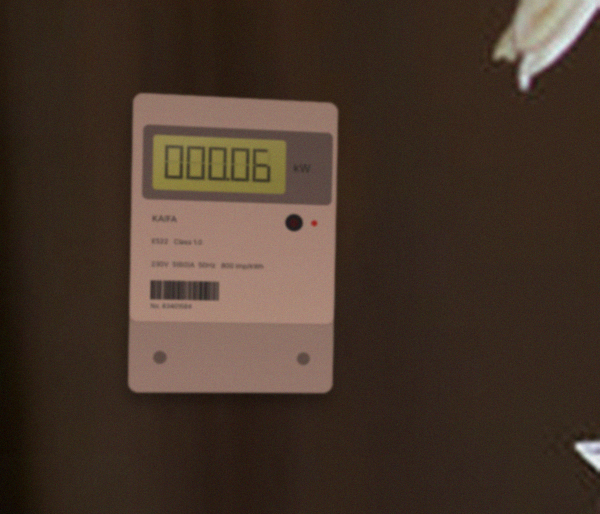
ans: {"value": 0.06, "unit": "kW"}
